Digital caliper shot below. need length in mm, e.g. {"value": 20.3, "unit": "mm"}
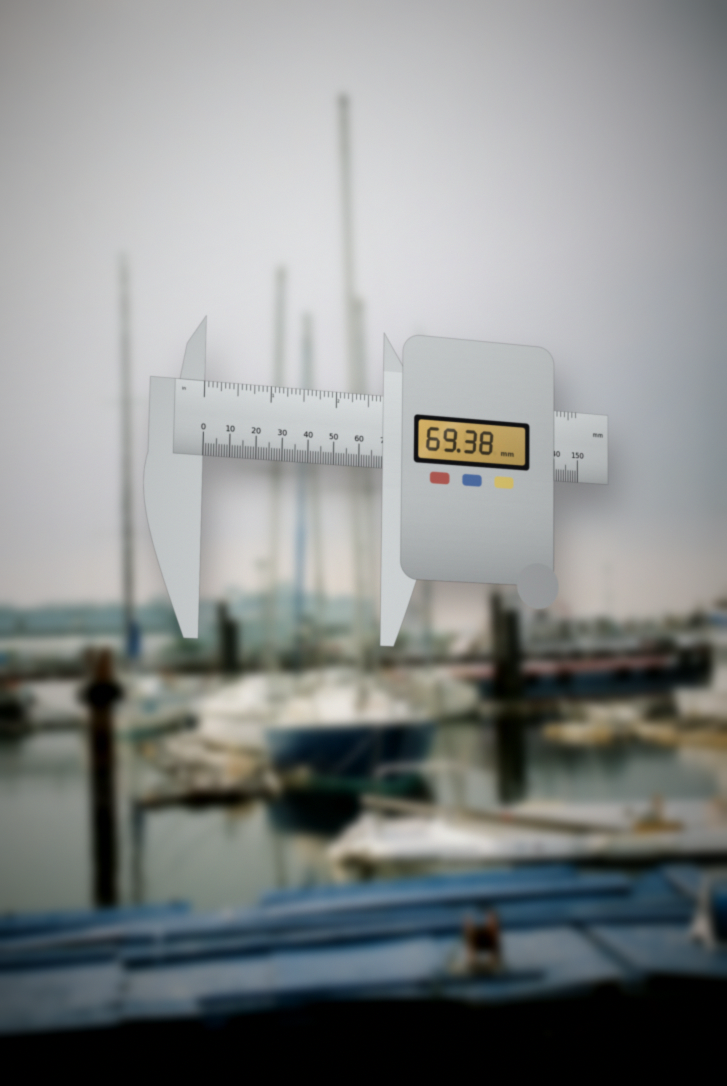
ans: {"value": 69.38, "unit": "mm"}
